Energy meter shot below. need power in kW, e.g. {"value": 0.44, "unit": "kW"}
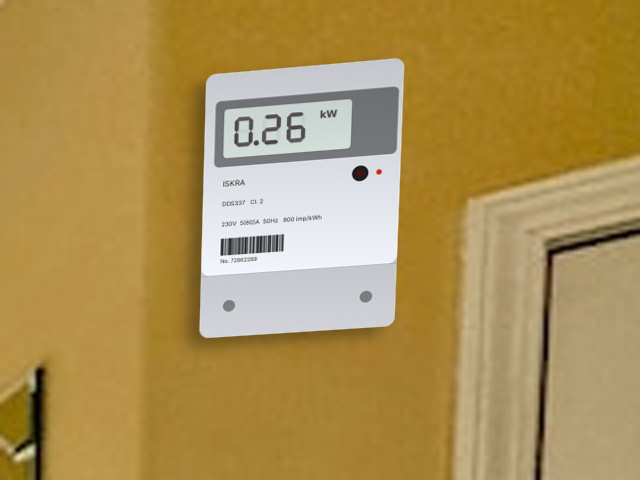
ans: {"value": 0.26, "unit": "kW"}
